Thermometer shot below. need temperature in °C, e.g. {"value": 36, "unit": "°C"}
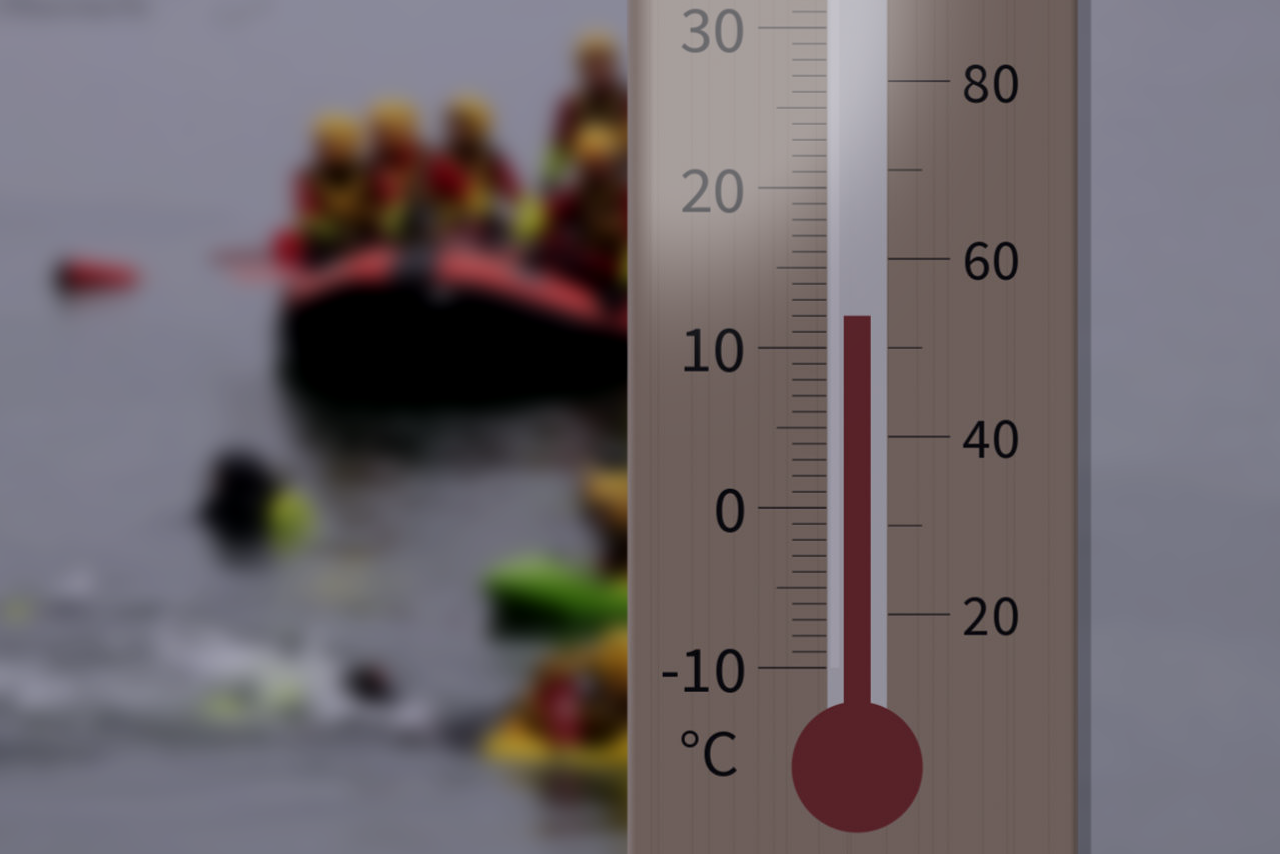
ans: {"value": 12, "unit": "°C"}
